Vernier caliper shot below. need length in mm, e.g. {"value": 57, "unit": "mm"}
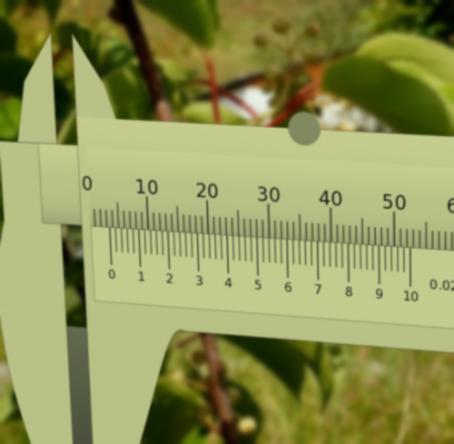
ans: {"value": 3.5, "unit": "mm"}
